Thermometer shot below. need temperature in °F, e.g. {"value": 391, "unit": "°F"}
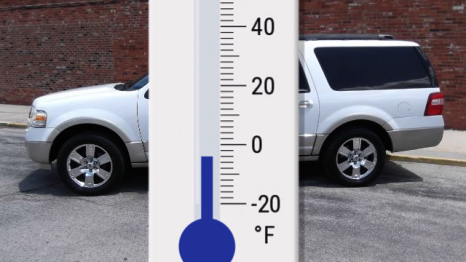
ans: {"value": -4, "unit": "°F"}
